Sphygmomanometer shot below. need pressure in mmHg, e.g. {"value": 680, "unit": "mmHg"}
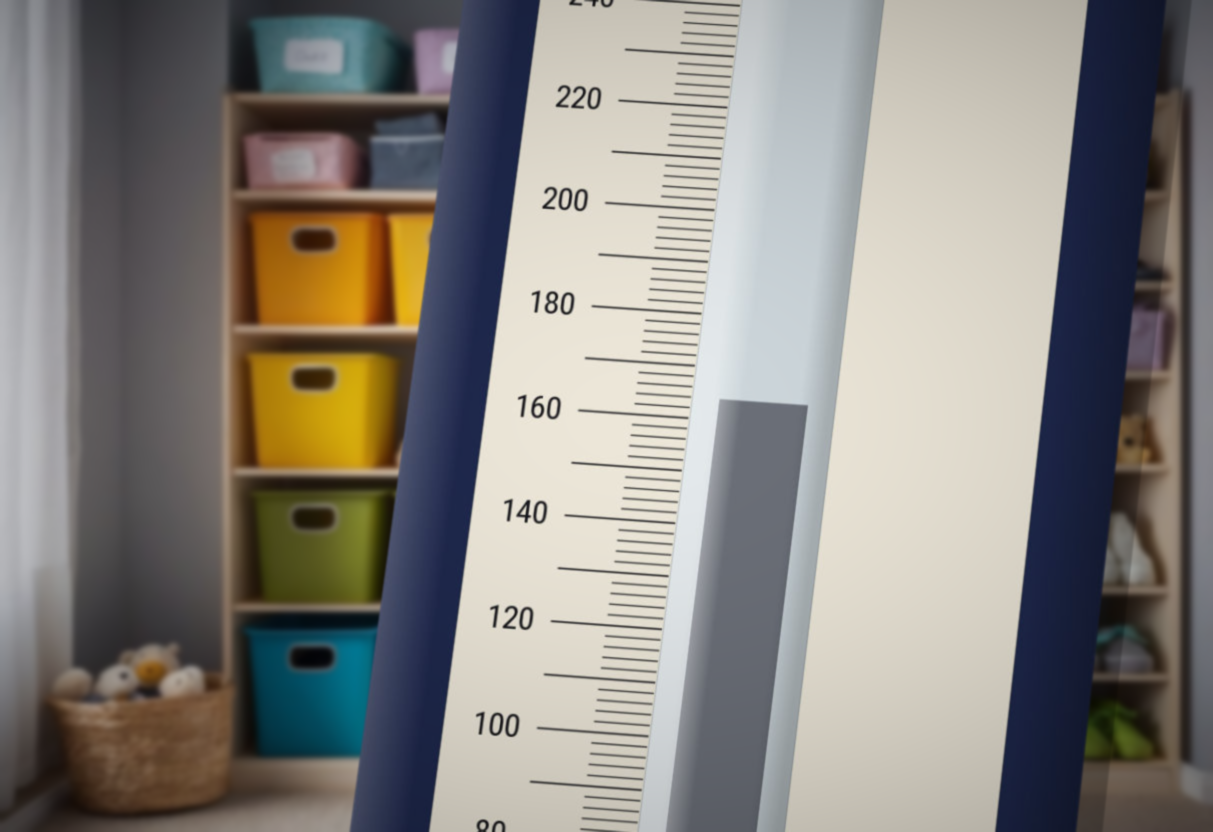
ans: {"value": 164, "unit": "mmHg"}
